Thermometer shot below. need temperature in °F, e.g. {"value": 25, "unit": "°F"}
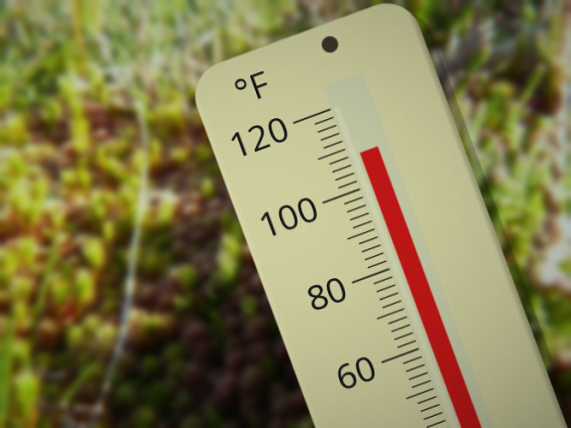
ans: {"value": 108, "unit": "°F"}
